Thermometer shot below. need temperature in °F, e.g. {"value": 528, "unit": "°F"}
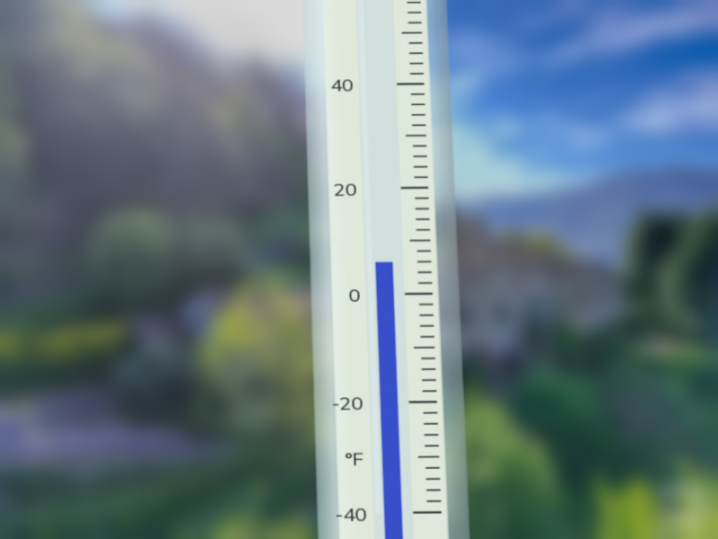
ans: {"value": 6, "unit": "°F"}
